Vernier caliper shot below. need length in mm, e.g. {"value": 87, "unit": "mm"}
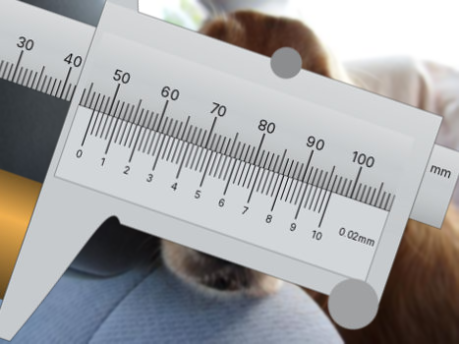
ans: {"value": 47.0, "unit": "mm"}
